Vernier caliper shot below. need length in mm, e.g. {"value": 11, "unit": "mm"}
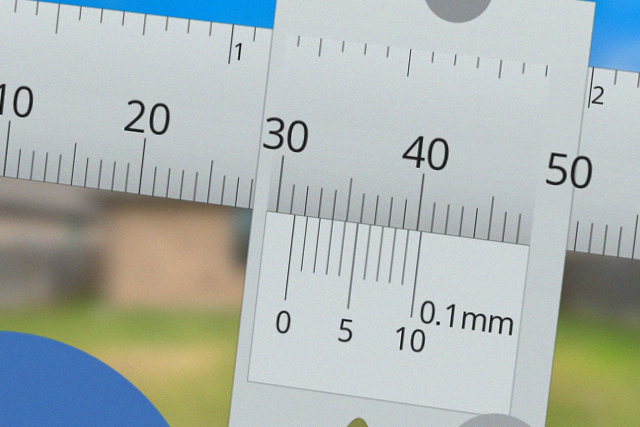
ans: {"value": 31.3, "unit": "mm"}
